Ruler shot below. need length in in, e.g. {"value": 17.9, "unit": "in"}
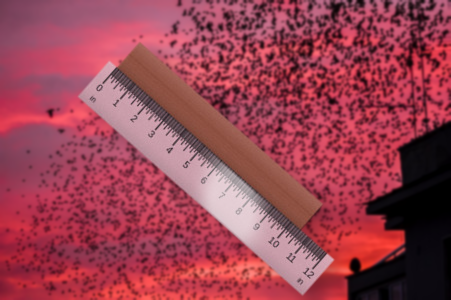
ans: {"value": 10.5, "unit": "in"}
